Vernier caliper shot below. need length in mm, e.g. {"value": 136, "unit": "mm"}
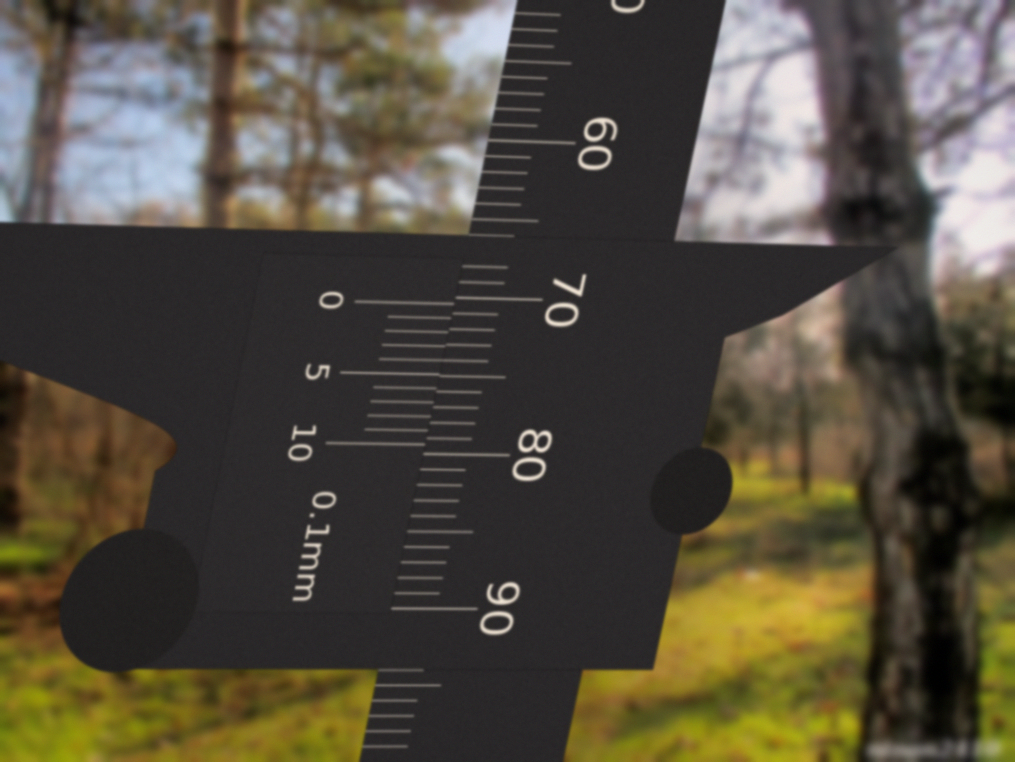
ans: {"value": 70.4, "unit": "mm"}
